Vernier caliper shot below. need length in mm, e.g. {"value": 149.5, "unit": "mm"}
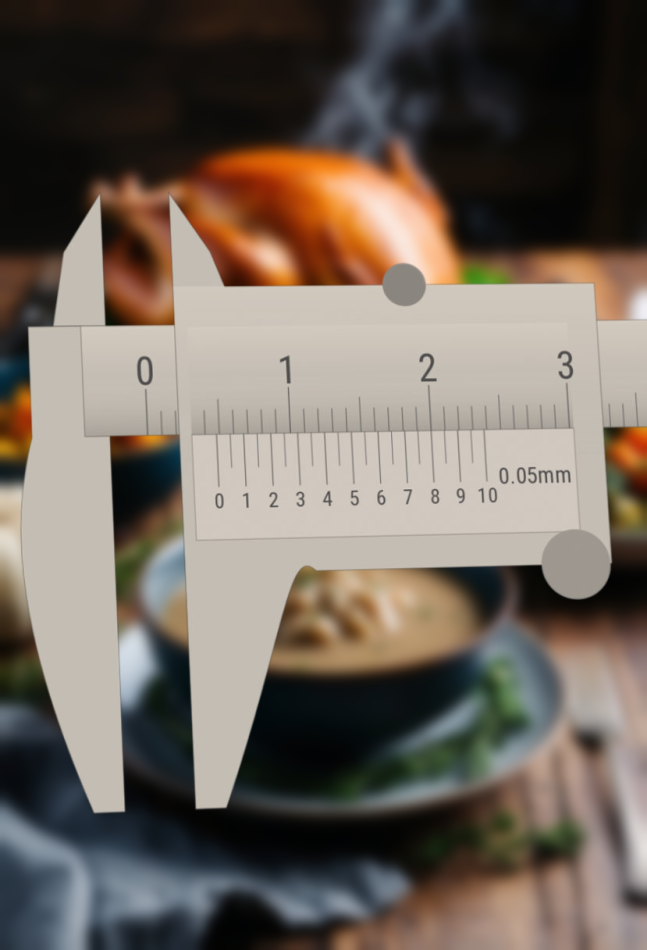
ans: {"value": 4.8, "unit": "mm"}
